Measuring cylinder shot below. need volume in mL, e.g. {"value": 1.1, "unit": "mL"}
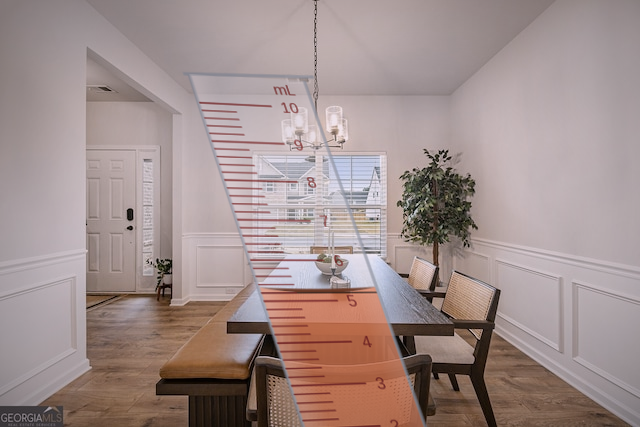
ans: {"value": 5.2, "unit": "mL"}
